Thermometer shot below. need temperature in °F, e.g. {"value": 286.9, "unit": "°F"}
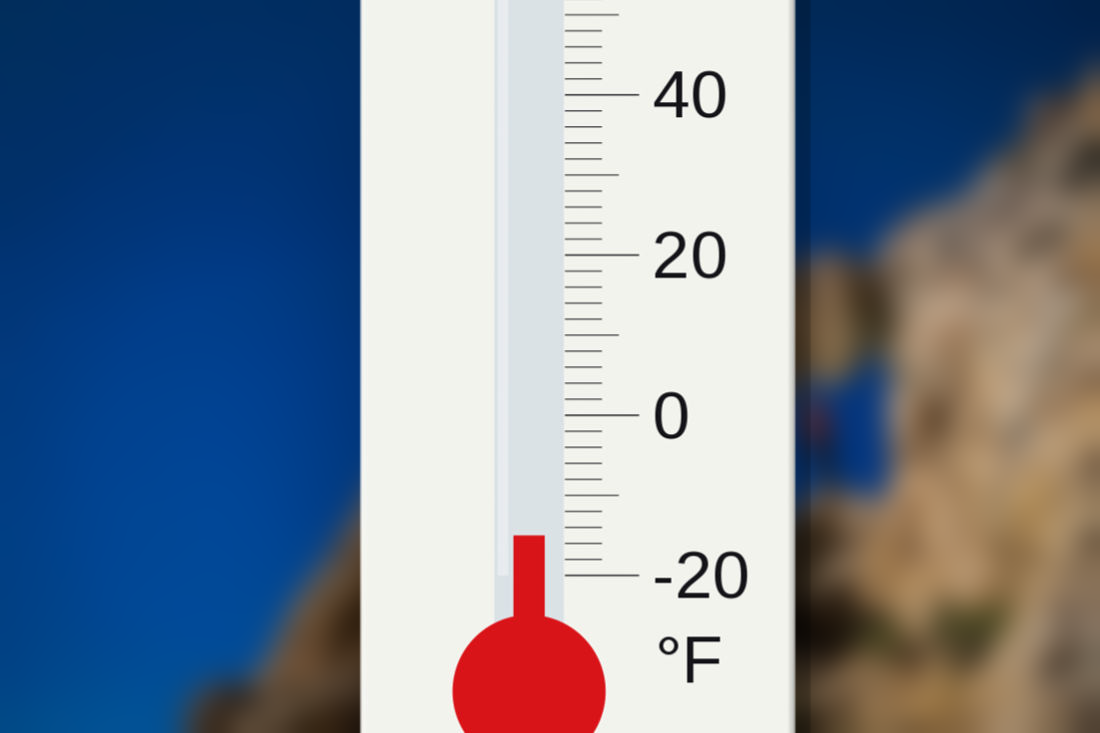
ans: {"value": -15, "unit": "°F"}
